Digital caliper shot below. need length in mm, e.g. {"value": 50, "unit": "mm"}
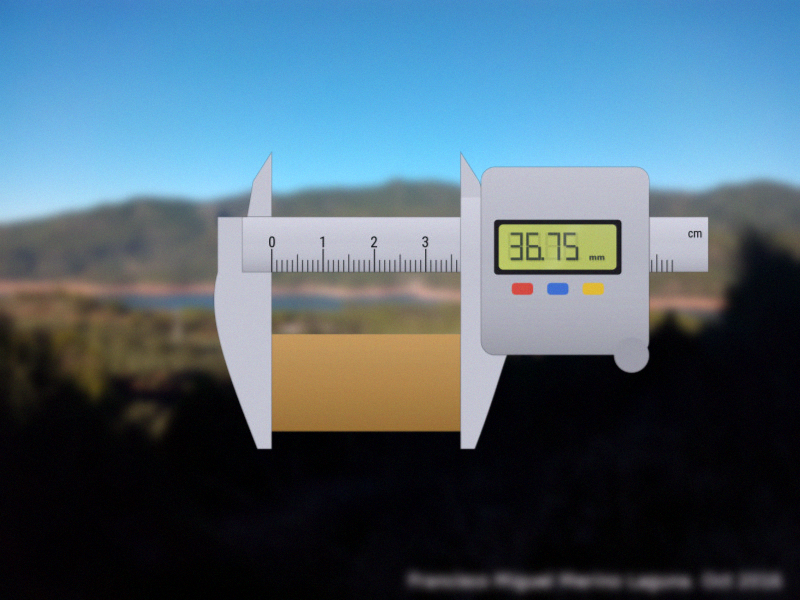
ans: {"value": 36.75, "unit": "mm"}
